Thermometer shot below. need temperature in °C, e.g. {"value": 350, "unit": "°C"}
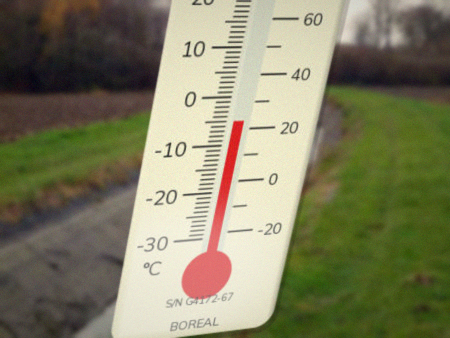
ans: {"value": -5, "unit": "°C"}
